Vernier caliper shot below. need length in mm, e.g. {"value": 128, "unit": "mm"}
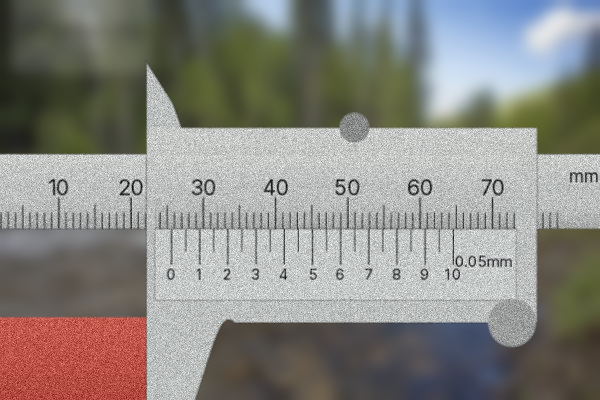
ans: {"value": 25.6, "unit": "mm"}
